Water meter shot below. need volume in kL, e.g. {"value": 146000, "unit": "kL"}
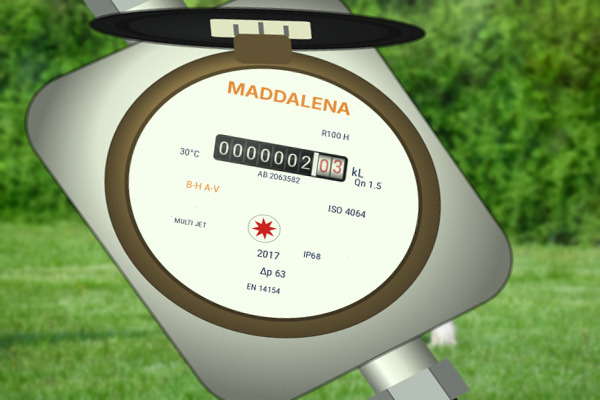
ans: {"value": 2.03, "unit": "kL"}
